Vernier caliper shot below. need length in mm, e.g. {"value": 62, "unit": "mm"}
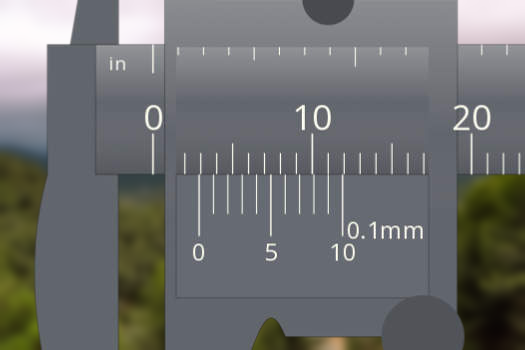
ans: {"value": 2.9, "unit": "mm"}
